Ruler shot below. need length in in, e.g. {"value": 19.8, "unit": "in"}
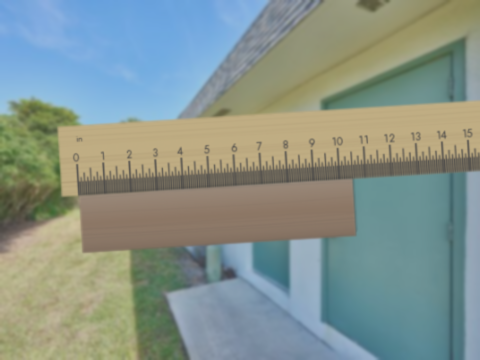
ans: {"value": 10.5, "unit": "in"}
